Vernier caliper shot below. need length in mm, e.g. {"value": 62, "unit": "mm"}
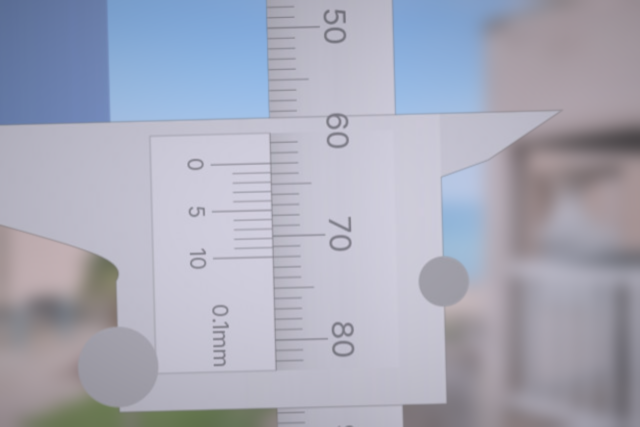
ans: {"value": 63.0, "unit": "mm"}
